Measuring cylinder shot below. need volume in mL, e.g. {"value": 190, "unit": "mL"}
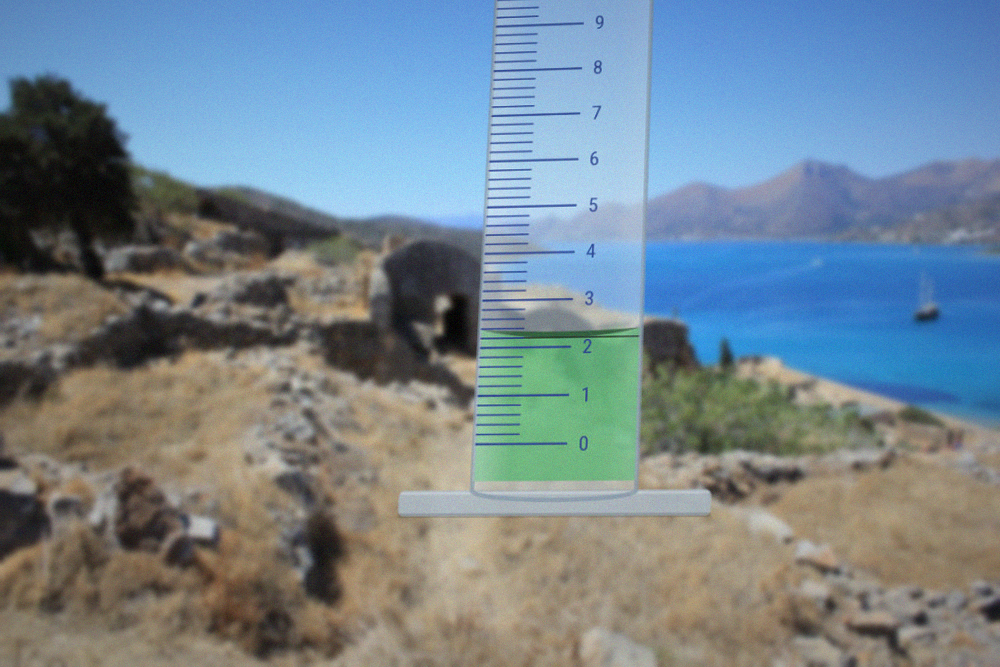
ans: {"value": 2.2, "unit": "mL"}
